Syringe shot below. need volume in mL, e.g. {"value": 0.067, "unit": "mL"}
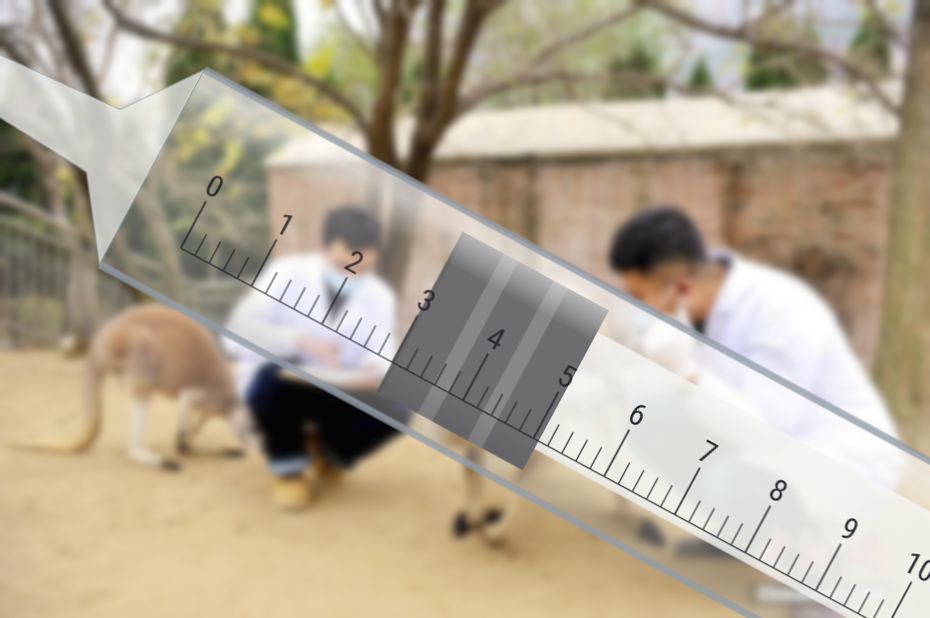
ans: {"value": 3, "unit": "mL"}
